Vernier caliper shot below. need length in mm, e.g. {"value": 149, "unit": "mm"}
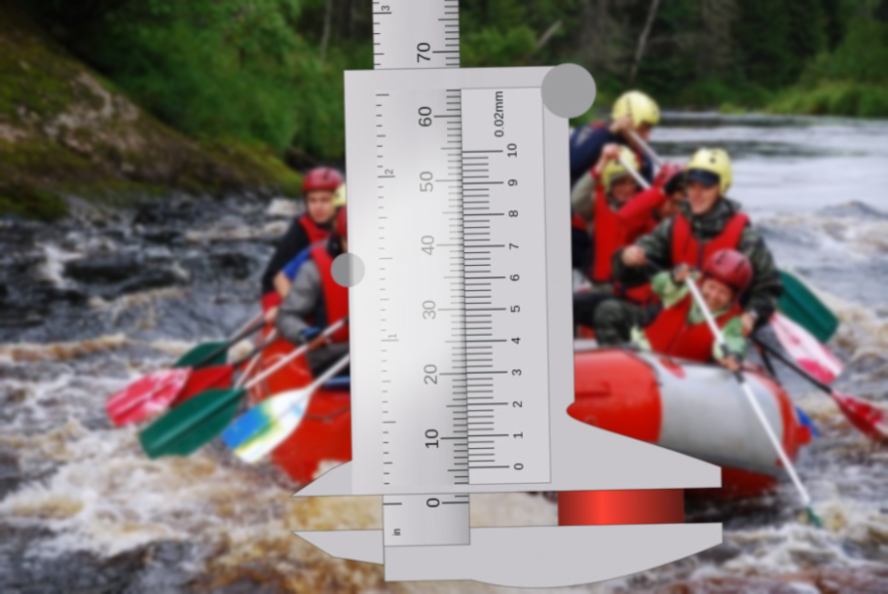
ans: {"value": 5.4, "unit": "mm"}
